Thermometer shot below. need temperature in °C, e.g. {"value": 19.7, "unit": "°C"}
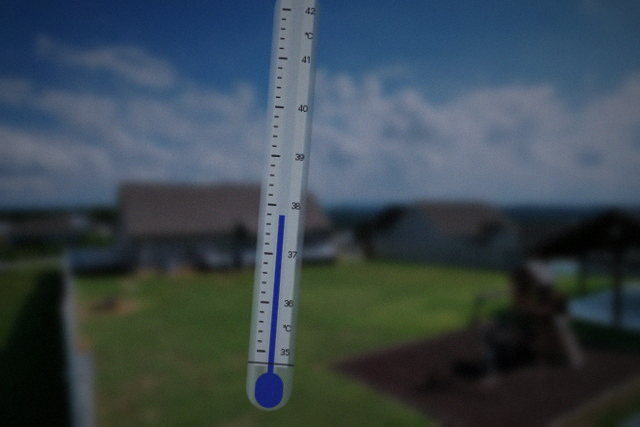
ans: {"value": 37.8, "unit": "°C"}
